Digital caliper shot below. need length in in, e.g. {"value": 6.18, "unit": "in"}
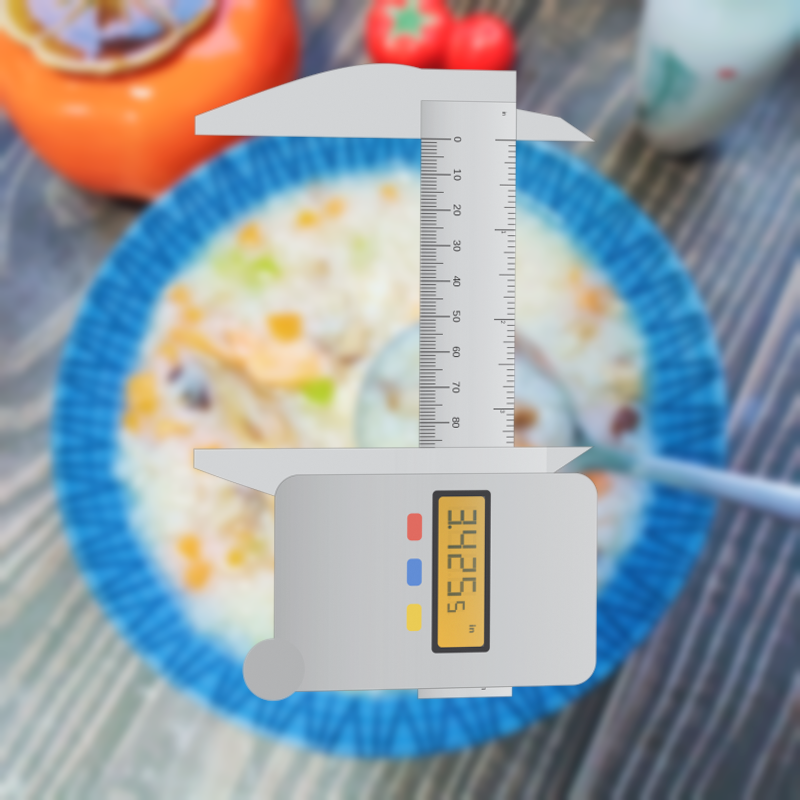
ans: {"value": 3.4255, "unit": "in"}
